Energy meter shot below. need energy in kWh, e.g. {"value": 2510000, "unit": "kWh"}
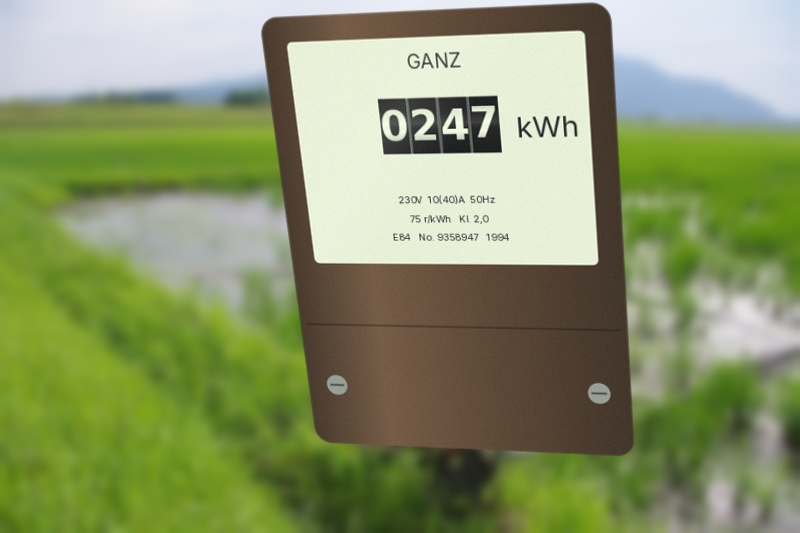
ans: {"value": 247, "unit": "kWh"}
